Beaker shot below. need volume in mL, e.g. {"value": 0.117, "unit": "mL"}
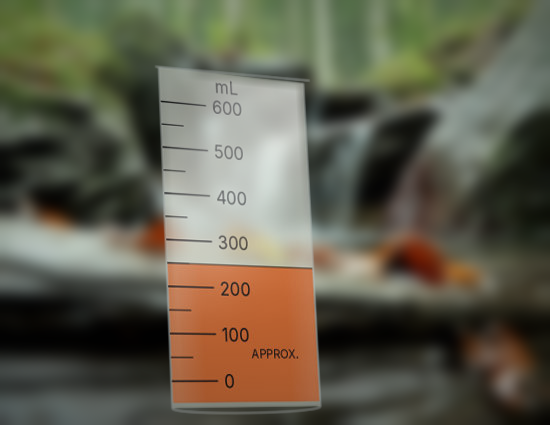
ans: {"value": 250, "unit": "mL"}
